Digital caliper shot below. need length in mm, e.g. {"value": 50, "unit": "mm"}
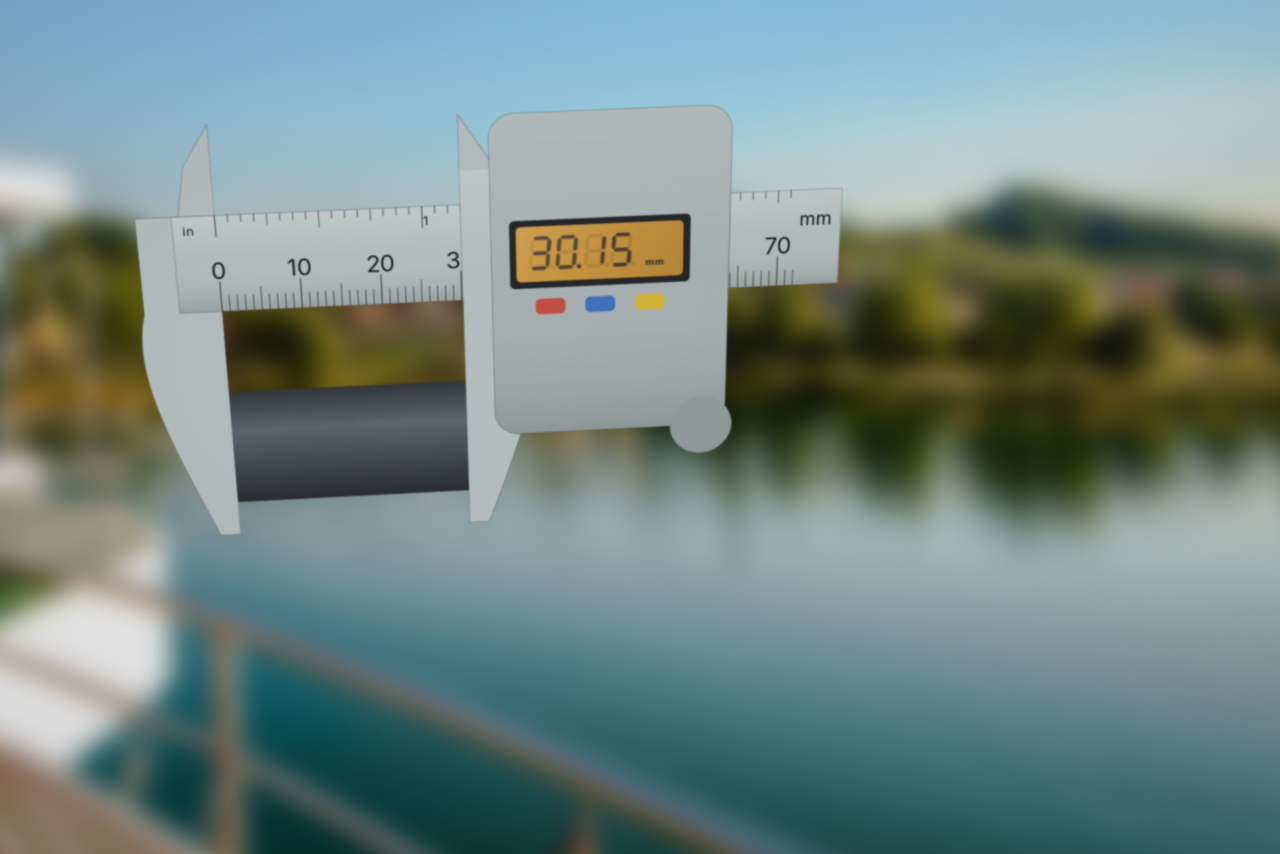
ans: {"value": 30.15, "unit": "mm"}
